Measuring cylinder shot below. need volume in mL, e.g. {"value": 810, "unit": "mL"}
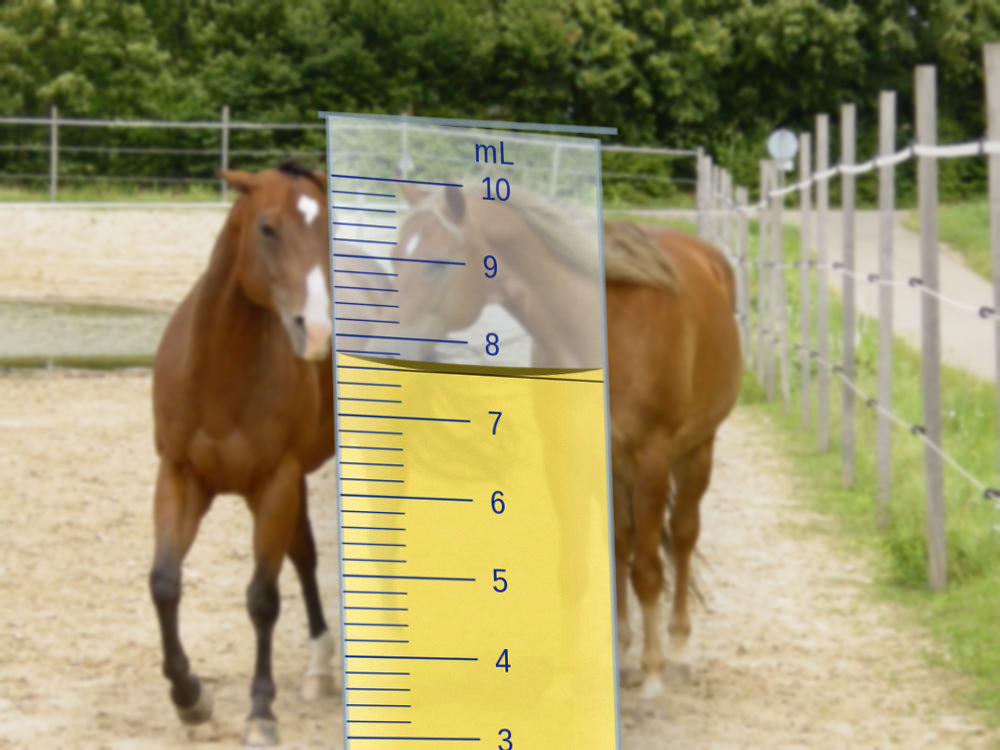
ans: {"value": 7.6, "unit": "mL"}
